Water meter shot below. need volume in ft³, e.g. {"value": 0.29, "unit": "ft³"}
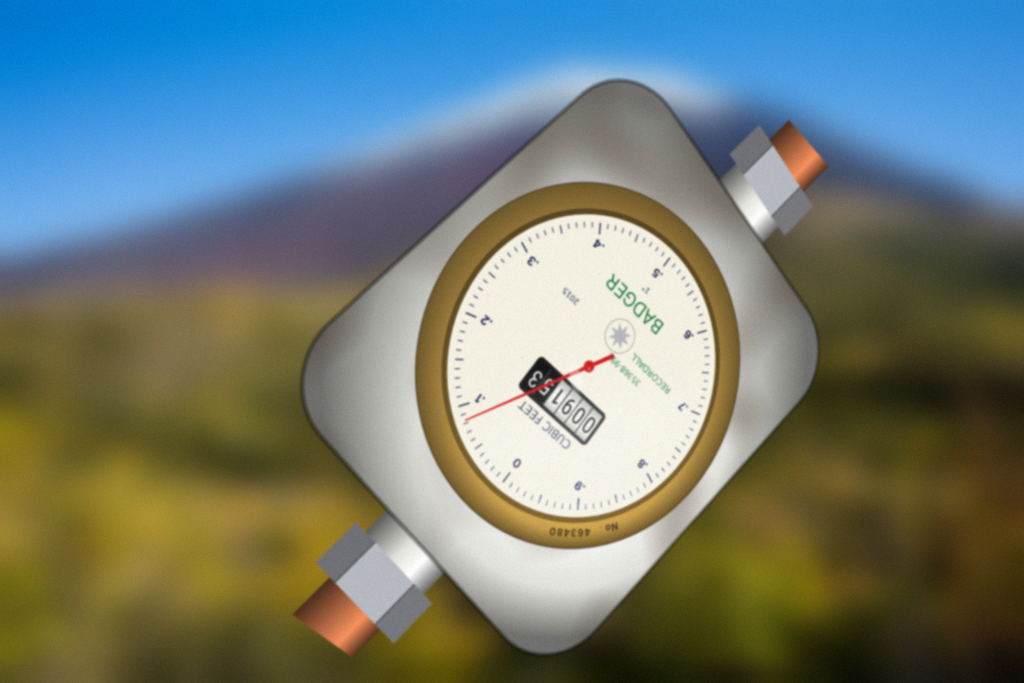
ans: {"value": 9153.08, "unit": "ft³"}
